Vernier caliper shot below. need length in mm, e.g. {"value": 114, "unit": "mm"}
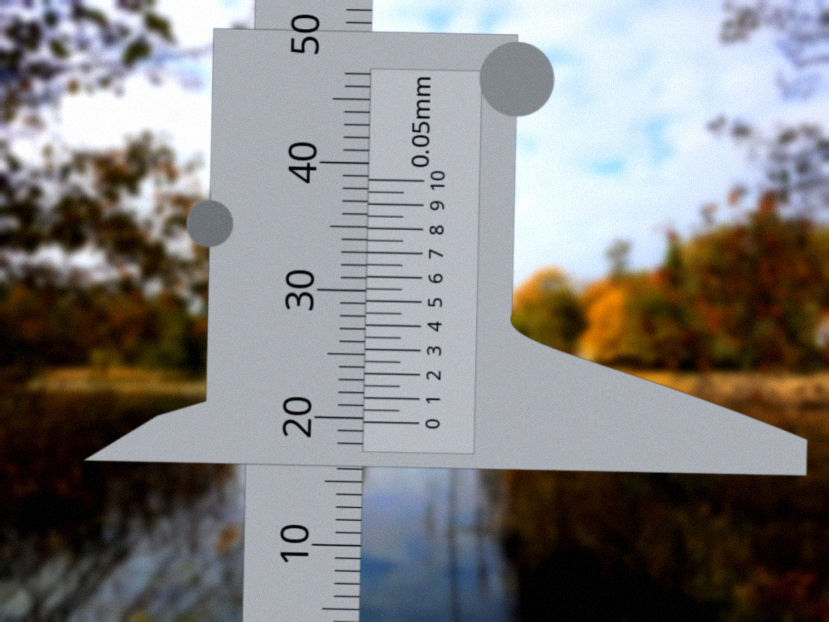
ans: {"value": 19.7, "unit": "mm"}
